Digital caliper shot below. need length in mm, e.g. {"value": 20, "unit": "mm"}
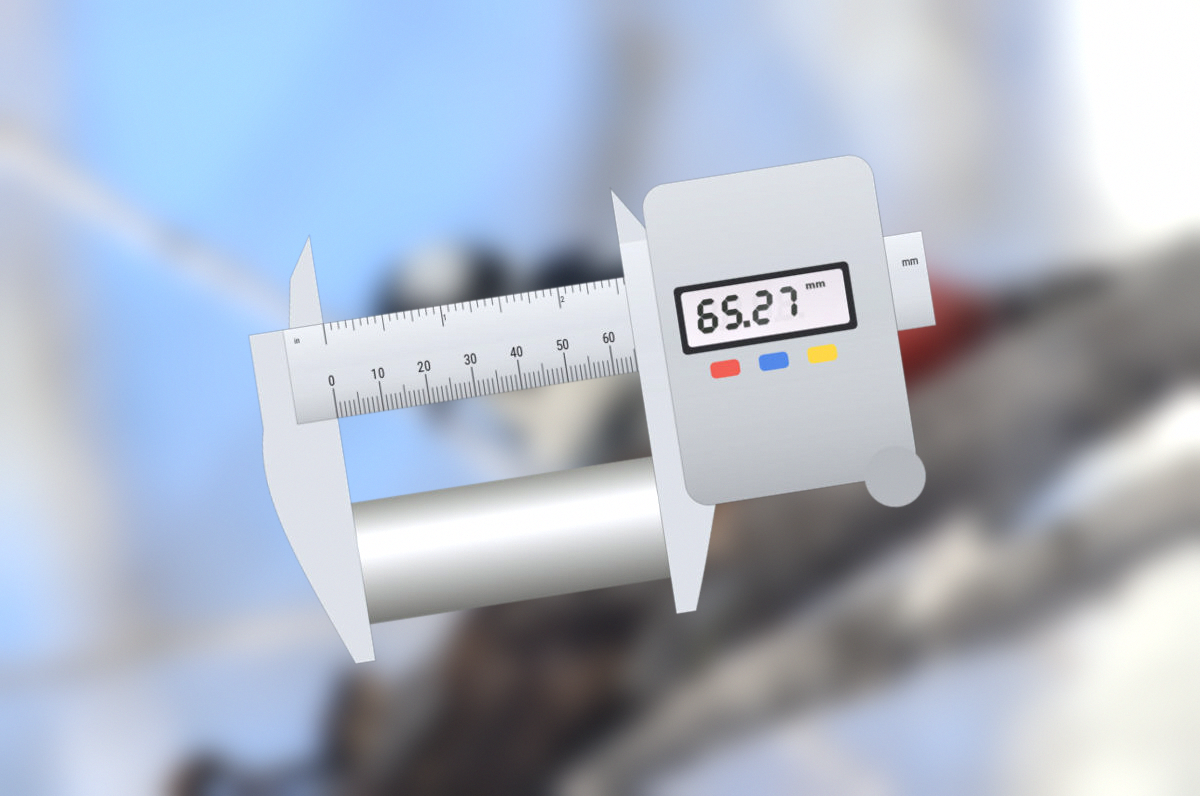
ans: {"value": 65.27, "unit": "mm"}
